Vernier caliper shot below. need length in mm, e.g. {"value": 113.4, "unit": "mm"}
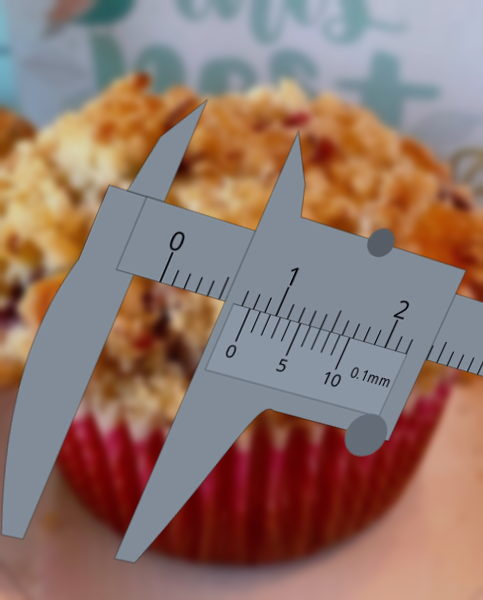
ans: {"value": 7.7, "unit": "mm"}
